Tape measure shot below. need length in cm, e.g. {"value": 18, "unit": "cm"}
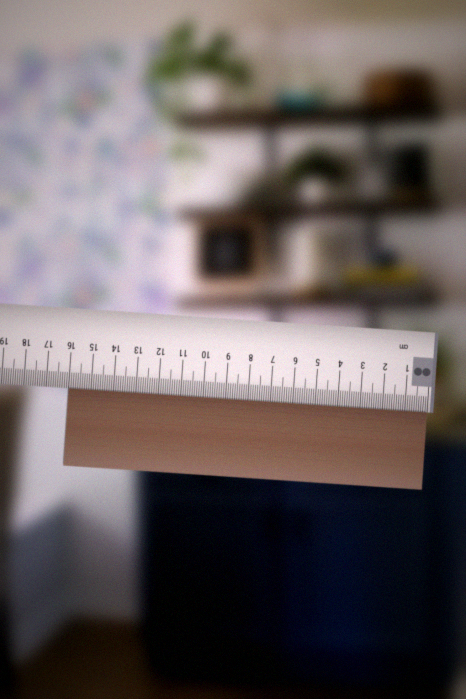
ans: {"value": 16, "unit": "cm"}
